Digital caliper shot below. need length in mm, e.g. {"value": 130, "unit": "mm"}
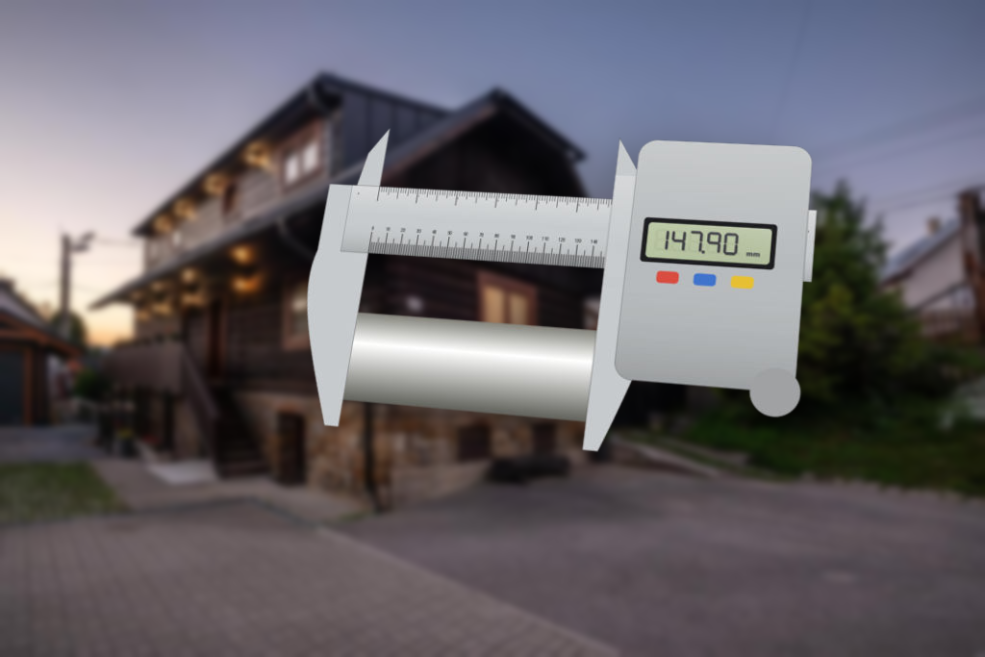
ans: {"value": 147.90, "unit": "mm"}
